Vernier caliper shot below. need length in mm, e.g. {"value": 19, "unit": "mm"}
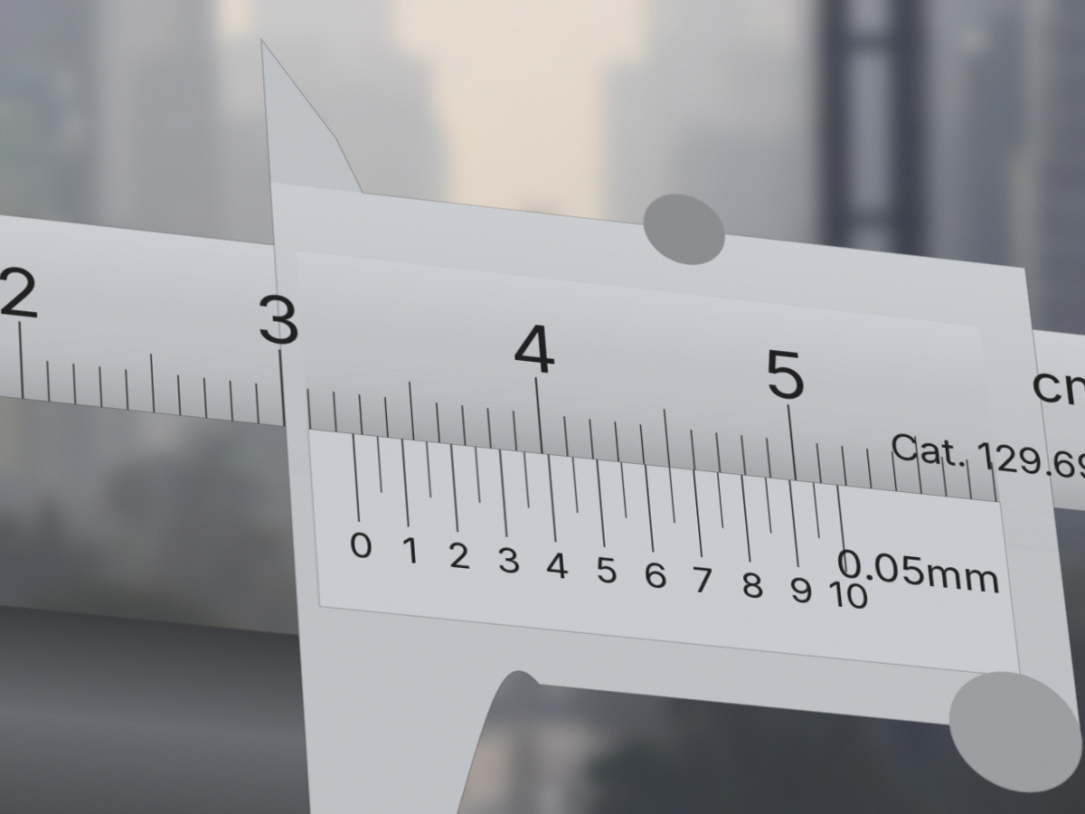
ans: {"value": 32.65, "unit": "mm"}
